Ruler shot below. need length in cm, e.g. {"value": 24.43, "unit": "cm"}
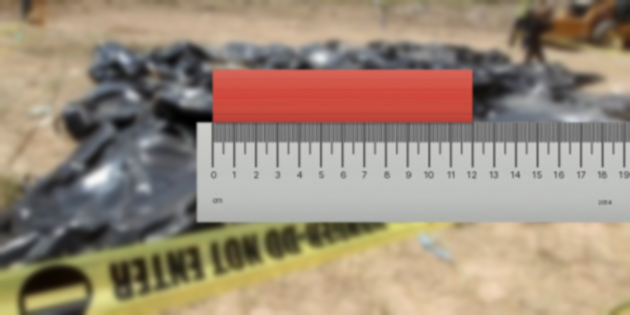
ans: {"value": 12, "unit": "cm"}
